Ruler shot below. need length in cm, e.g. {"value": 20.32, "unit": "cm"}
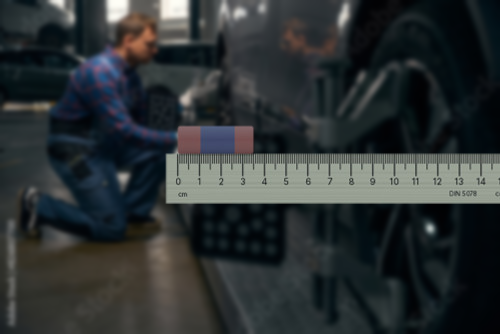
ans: {"value": 3.5, "unit": "cm"}
